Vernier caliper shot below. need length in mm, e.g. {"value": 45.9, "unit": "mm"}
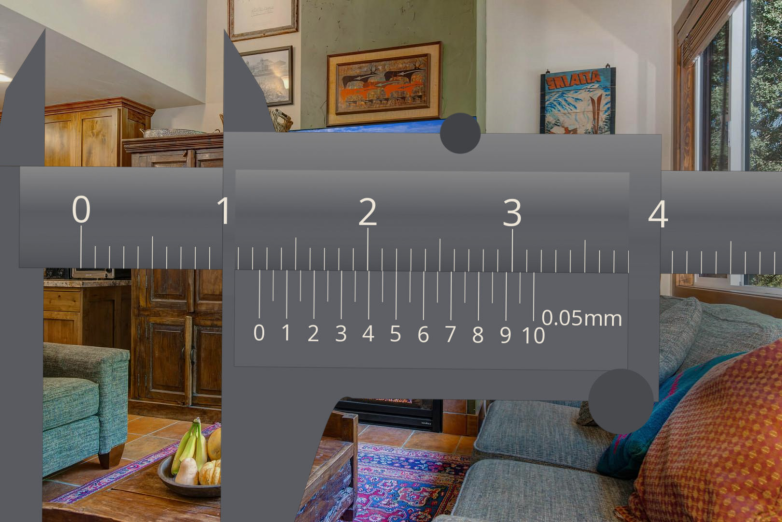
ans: {"value": 12.5, "unit": "mm"}
